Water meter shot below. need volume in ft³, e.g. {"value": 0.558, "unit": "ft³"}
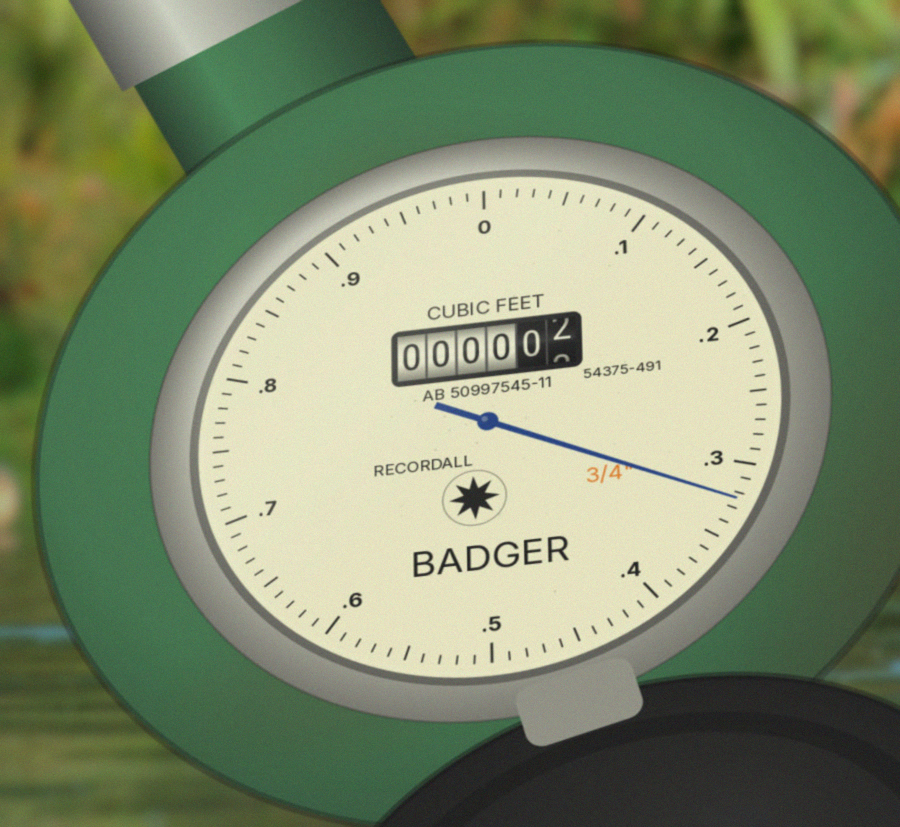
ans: {"value": 2.32, "unit": "ft³"}
